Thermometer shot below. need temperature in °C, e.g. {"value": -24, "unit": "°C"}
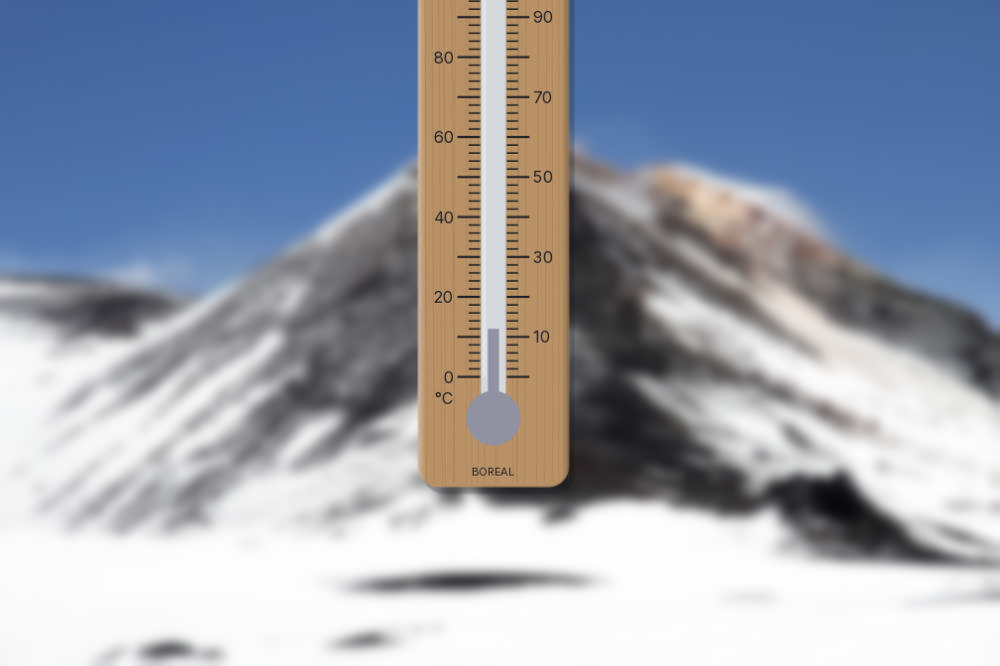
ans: {"value": 12, "unit": "°C"}
